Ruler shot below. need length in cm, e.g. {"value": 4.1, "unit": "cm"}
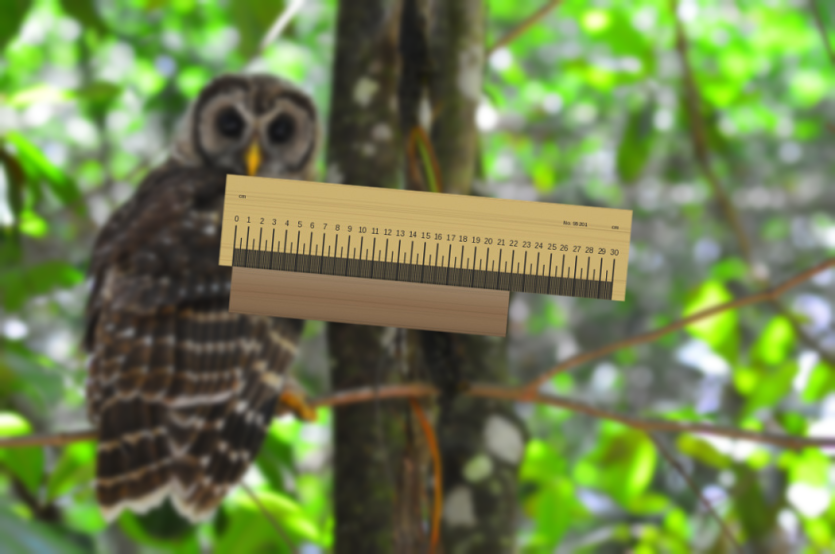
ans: {"value": 22, "unit": "cm"}
